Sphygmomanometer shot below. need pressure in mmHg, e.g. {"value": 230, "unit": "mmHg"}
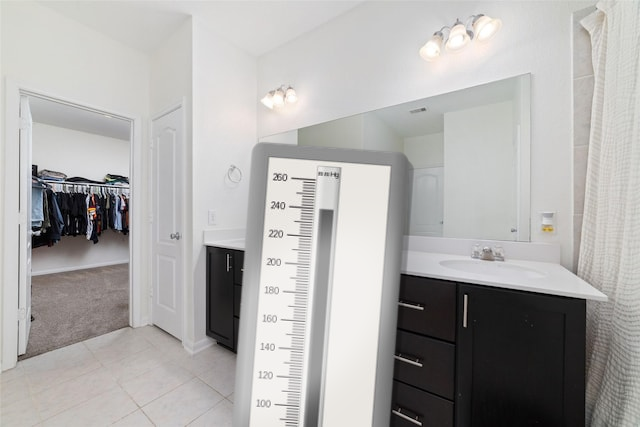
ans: {"value": 240, "unit": "mmHg"}
